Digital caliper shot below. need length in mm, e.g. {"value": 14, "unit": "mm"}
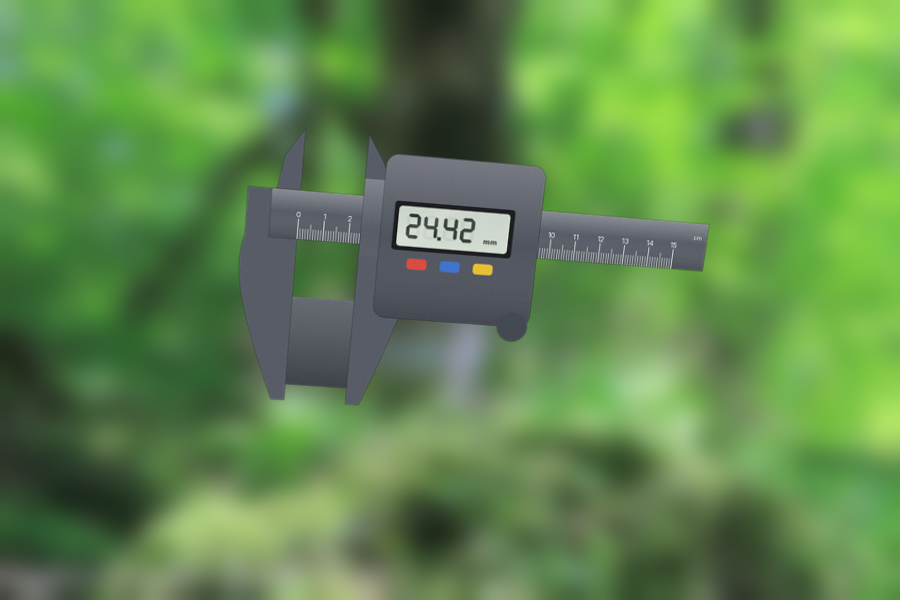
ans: {"value": 24.42, "unit": "mm"}
